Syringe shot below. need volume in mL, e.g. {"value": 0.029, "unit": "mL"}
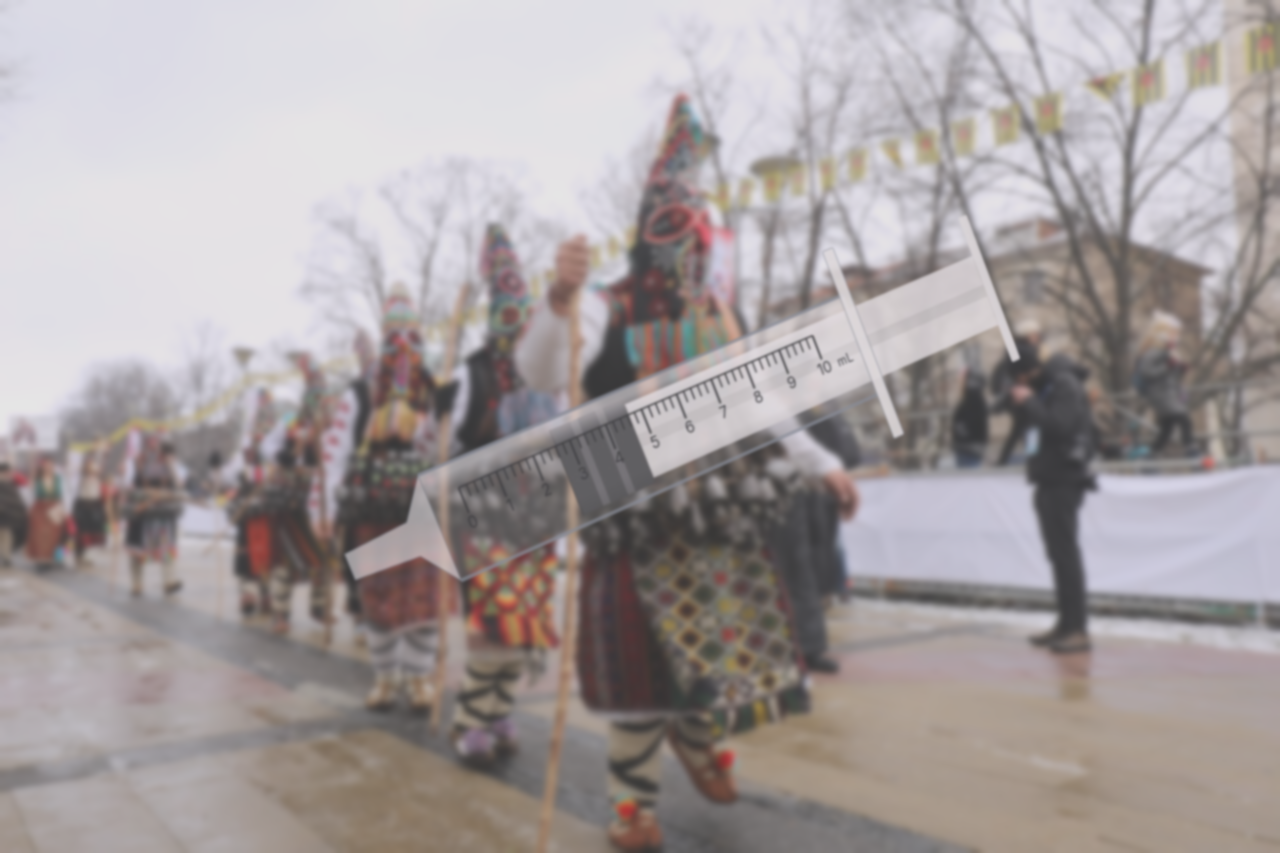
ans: {"value": 2.6, "unit": "mL"}
